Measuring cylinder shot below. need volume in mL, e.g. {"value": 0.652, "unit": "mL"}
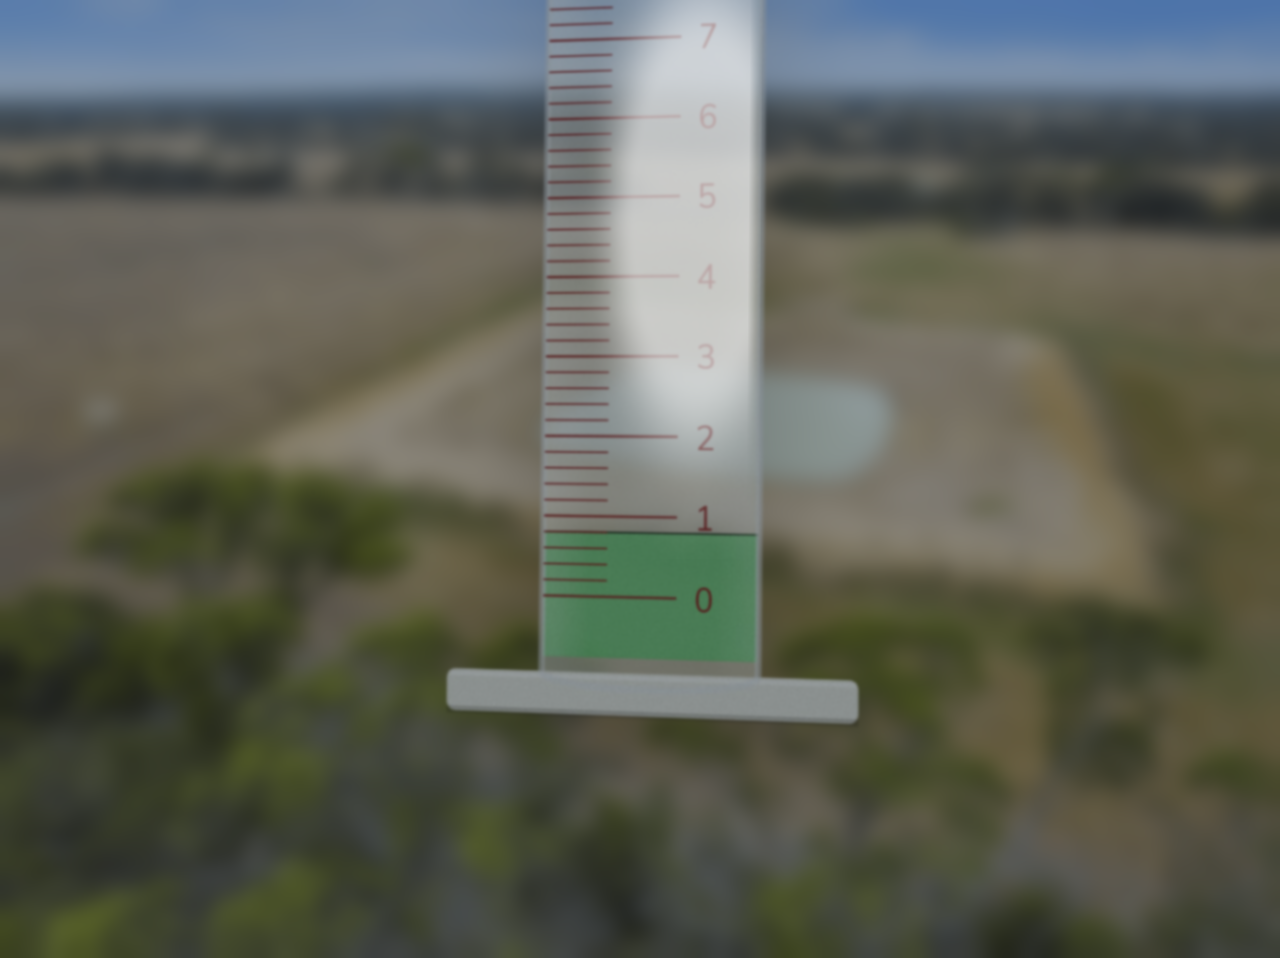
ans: {"value": 0.8, "unit": "mL"}
